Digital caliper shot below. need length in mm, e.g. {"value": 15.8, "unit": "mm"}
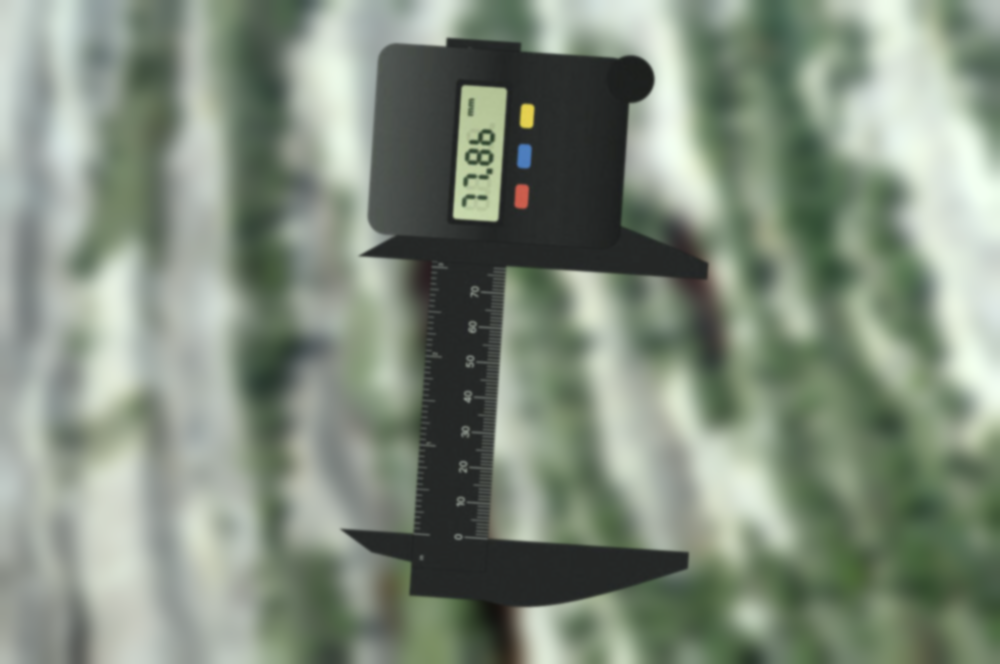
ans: {"value": 77.86, "unit": "mm"}
